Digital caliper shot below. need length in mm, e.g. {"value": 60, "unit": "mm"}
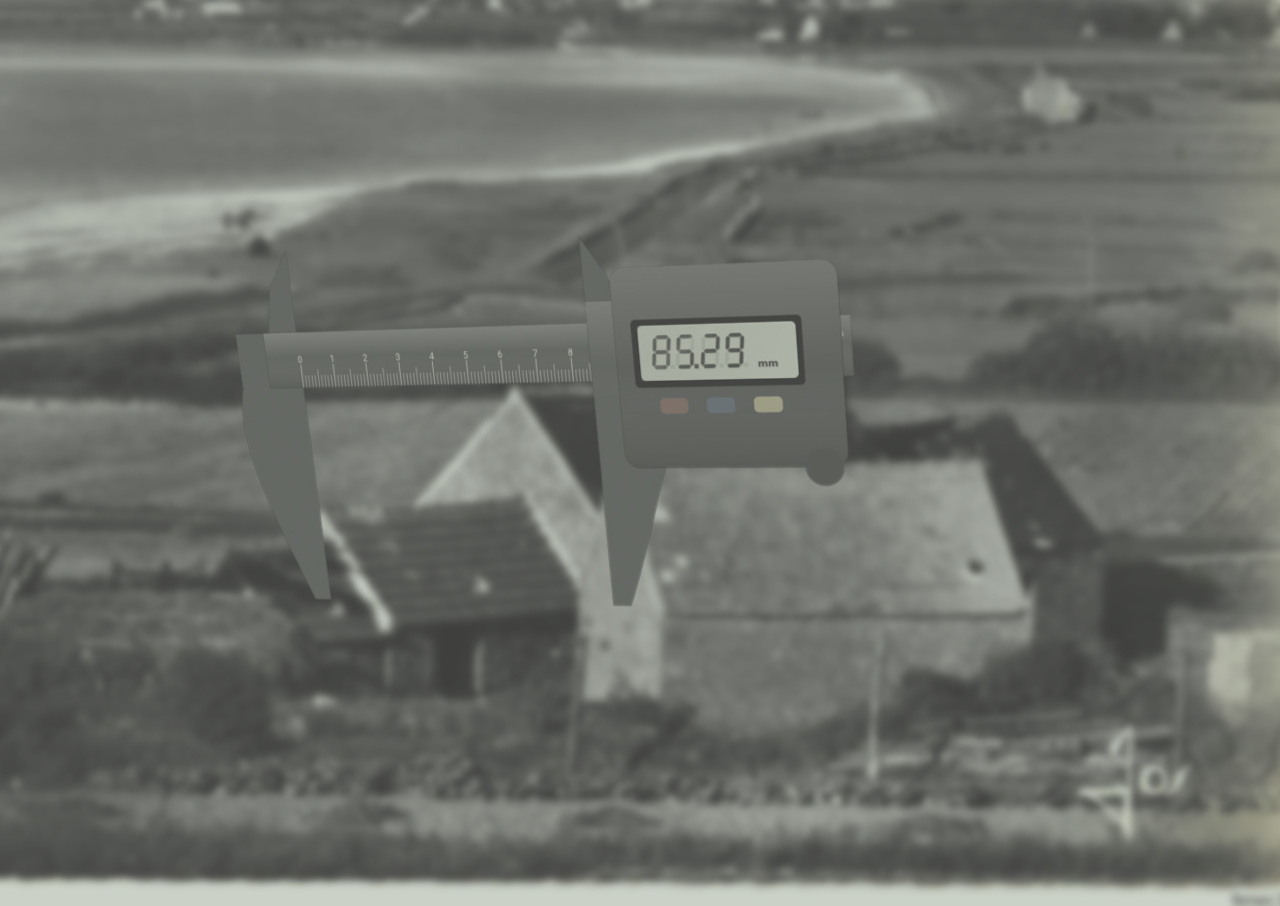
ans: {"value": 85.29, "unit": "mm"}
